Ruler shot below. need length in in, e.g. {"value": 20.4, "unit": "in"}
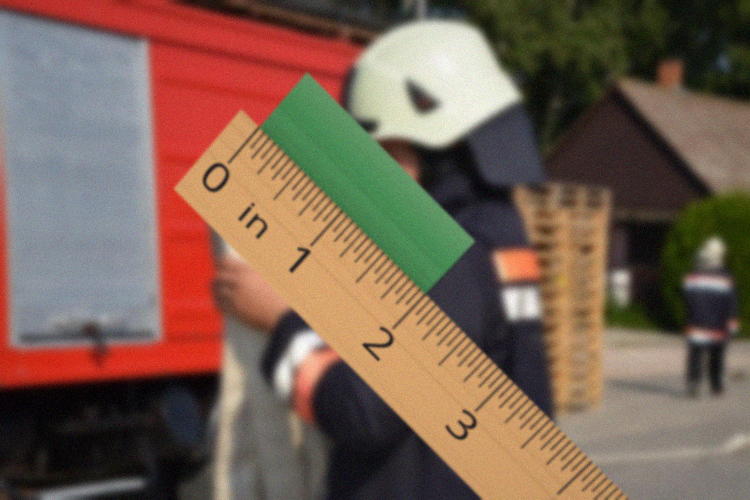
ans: {"value": 2, "unit": "in"}
